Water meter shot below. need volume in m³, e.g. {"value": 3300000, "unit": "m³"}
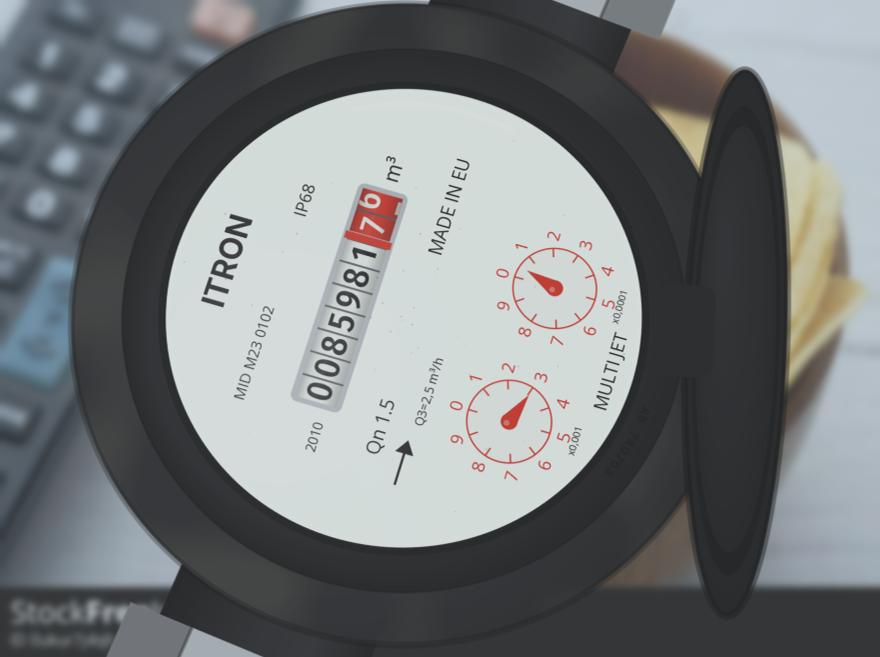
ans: {"value": 85981.7630, "unit": "m³"}
